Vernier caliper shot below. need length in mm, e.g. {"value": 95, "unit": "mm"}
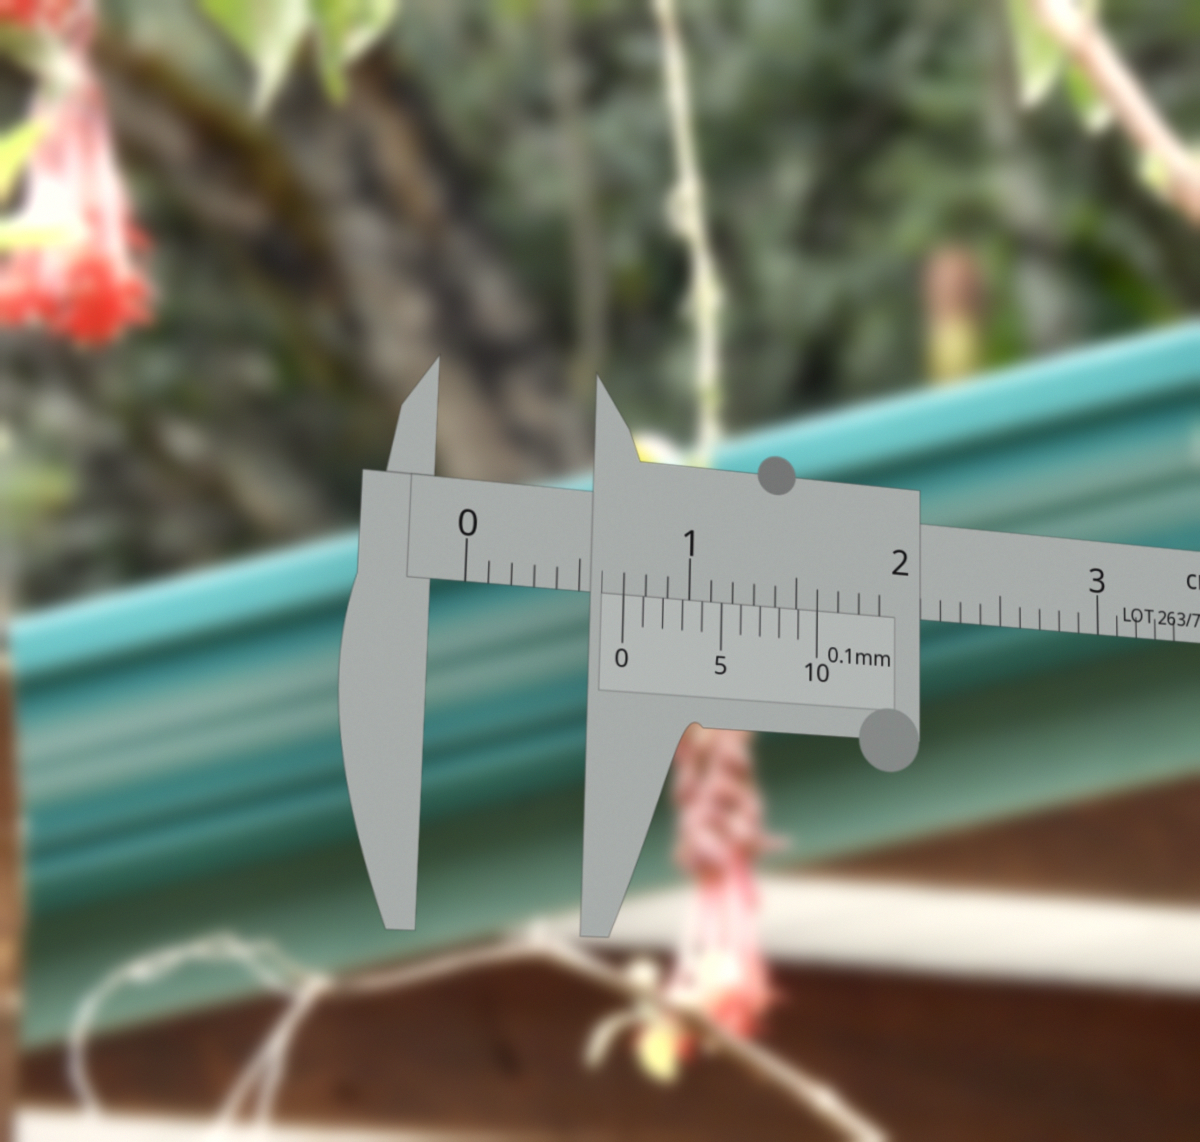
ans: {"value": 7.0, "unit": "mm"}
